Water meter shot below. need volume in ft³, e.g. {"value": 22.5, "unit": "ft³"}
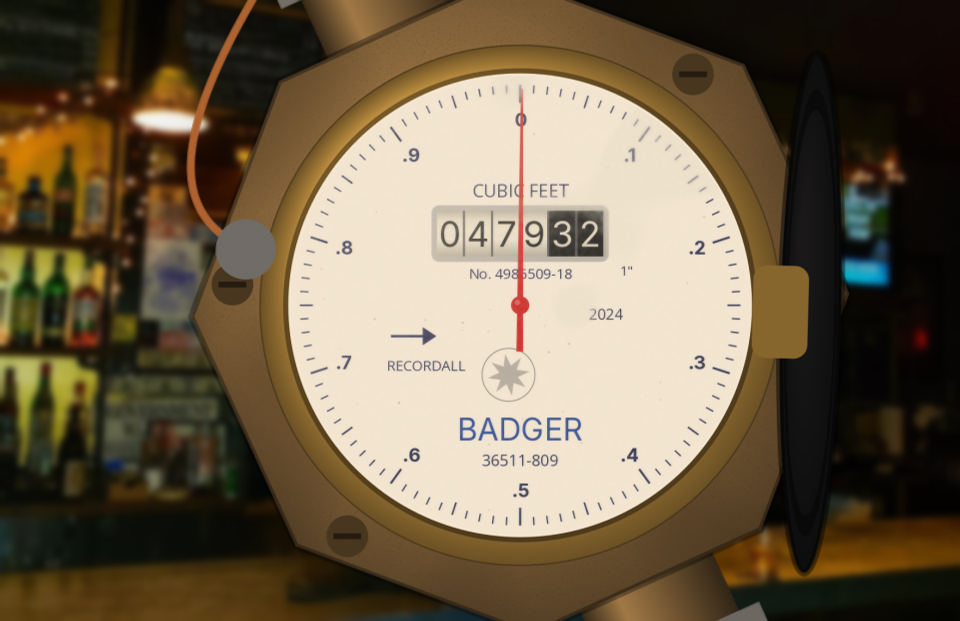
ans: {"value": 47932.00, "unit": "ft³"}
